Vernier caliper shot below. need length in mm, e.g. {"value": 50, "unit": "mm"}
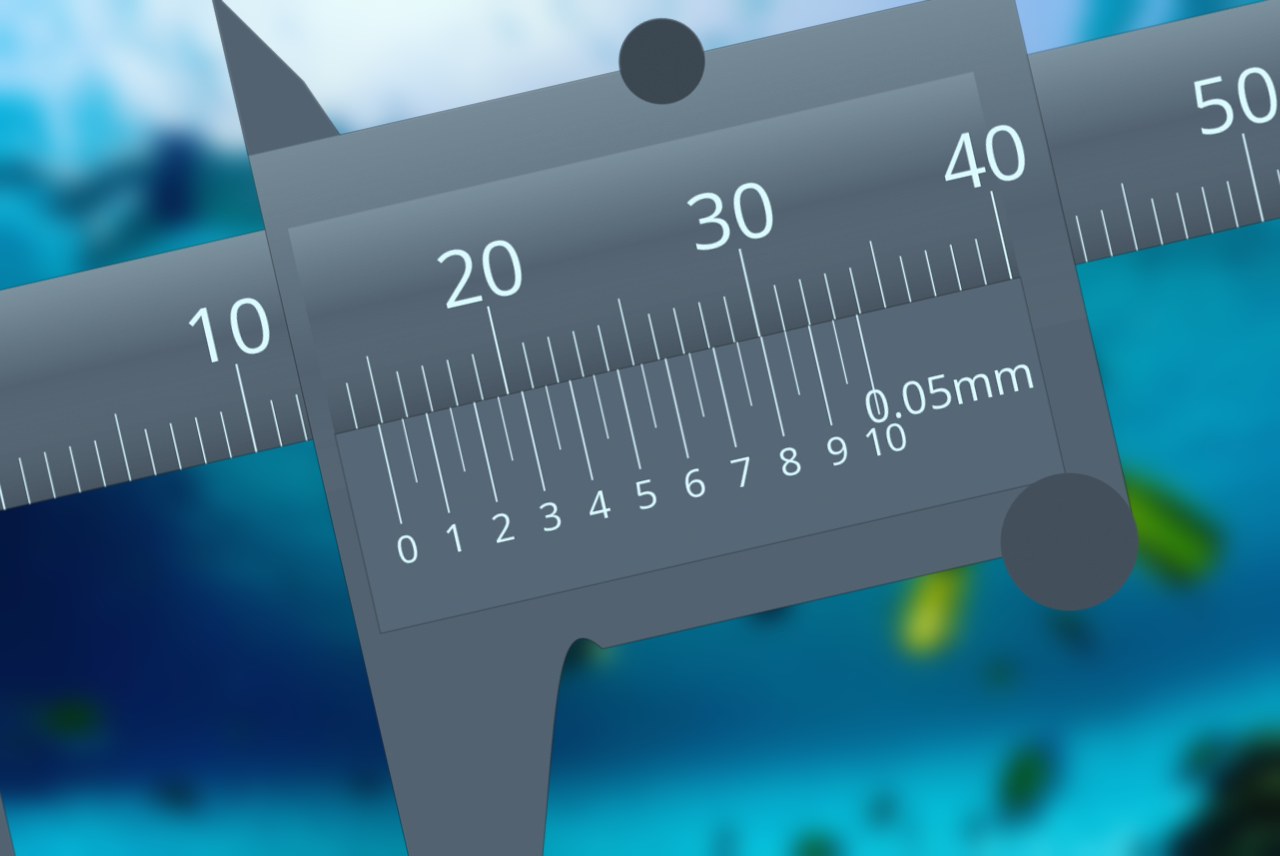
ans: {"value": 14.85, "unit": "mm"}
